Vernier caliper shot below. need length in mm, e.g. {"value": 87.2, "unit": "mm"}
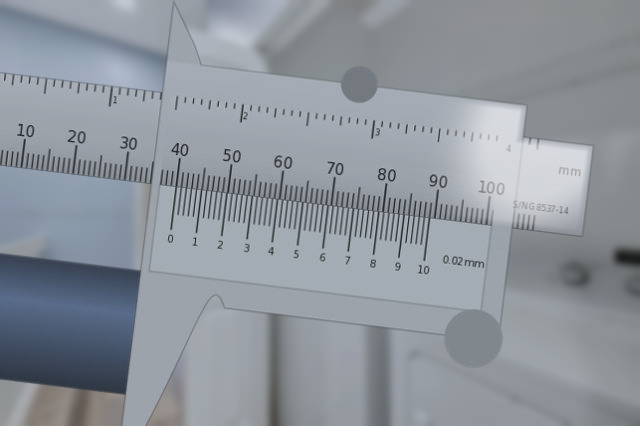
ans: {"value": 40.0, "unit": "mm"}
